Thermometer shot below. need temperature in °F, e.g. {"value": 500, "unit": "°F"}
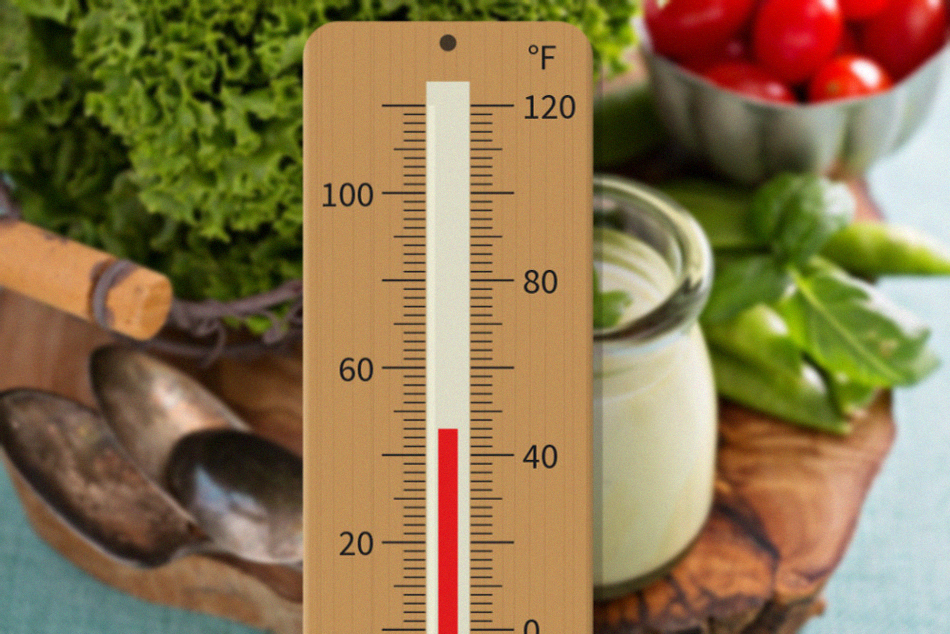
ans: {"value": 46, "unit": "°F"}
